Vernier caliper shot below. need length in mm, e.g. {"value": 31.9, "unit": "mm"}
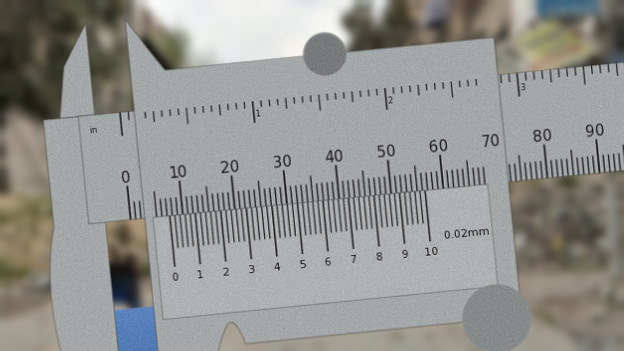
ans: {"value": 7.5, "unit": "mm"}
